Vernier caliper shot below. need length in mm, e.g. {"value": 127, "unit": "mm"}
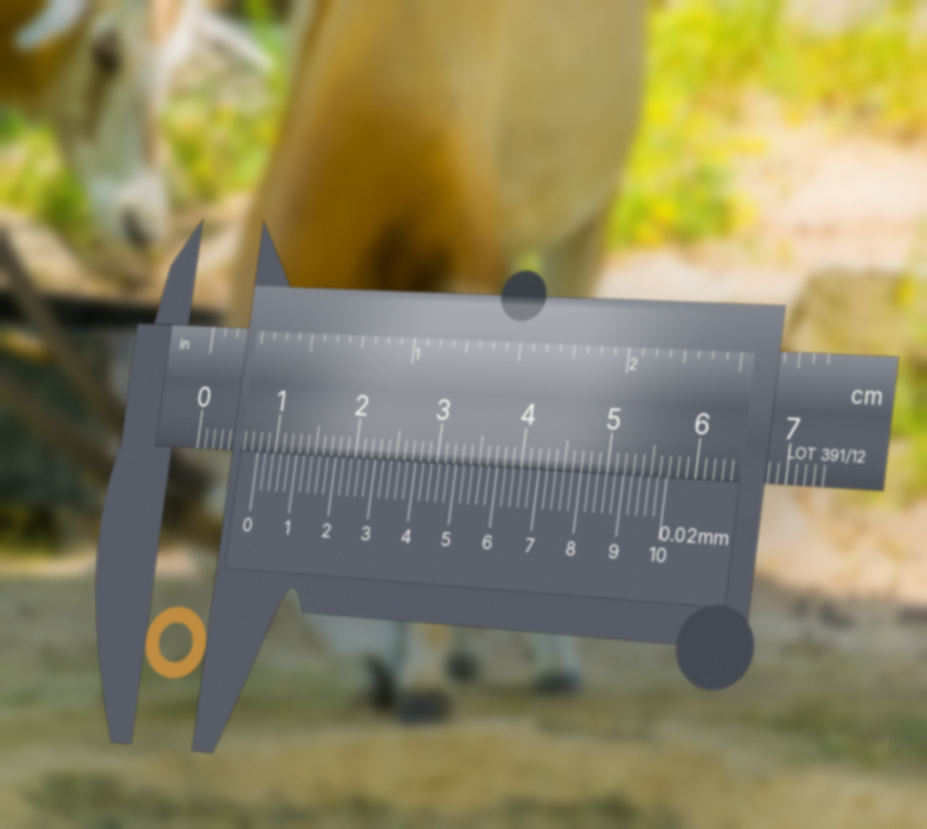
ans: {"value": 7.8, "unit": "mm"}
